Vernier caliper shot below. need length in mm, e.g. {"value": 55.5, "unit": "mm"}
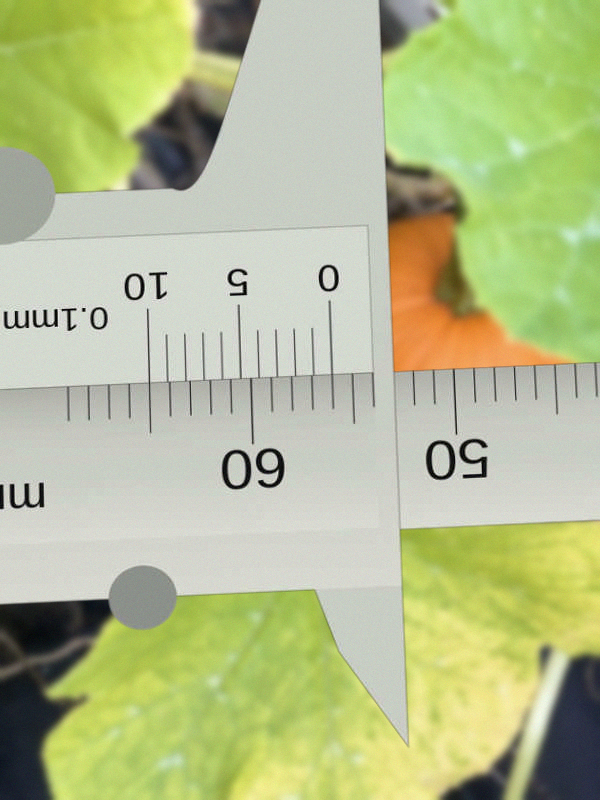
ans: {"value": 56.0, "unit": "mm"}
